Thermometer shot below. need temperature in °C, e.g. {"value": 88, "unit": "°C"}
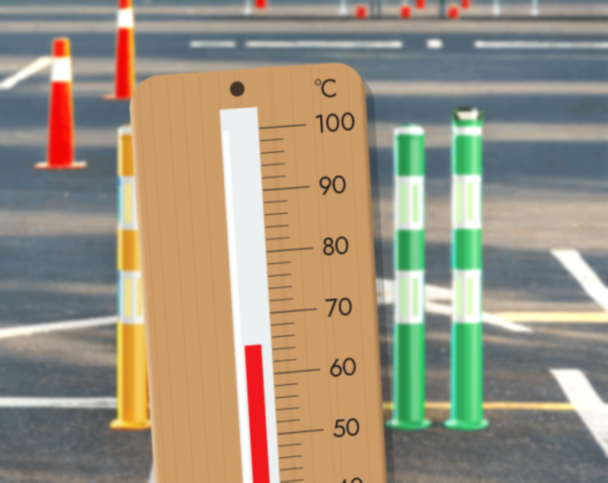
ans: {"value": 65, "unit": "°C"}
